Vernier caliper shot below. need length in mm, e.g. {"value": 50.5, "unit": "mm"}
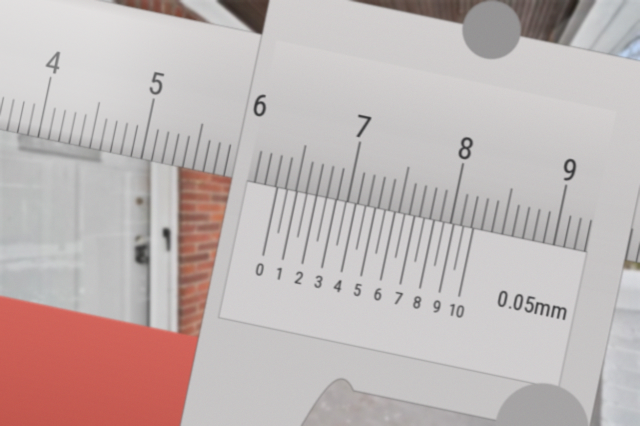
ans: {"value": 63.2, "unit": "mm"}
